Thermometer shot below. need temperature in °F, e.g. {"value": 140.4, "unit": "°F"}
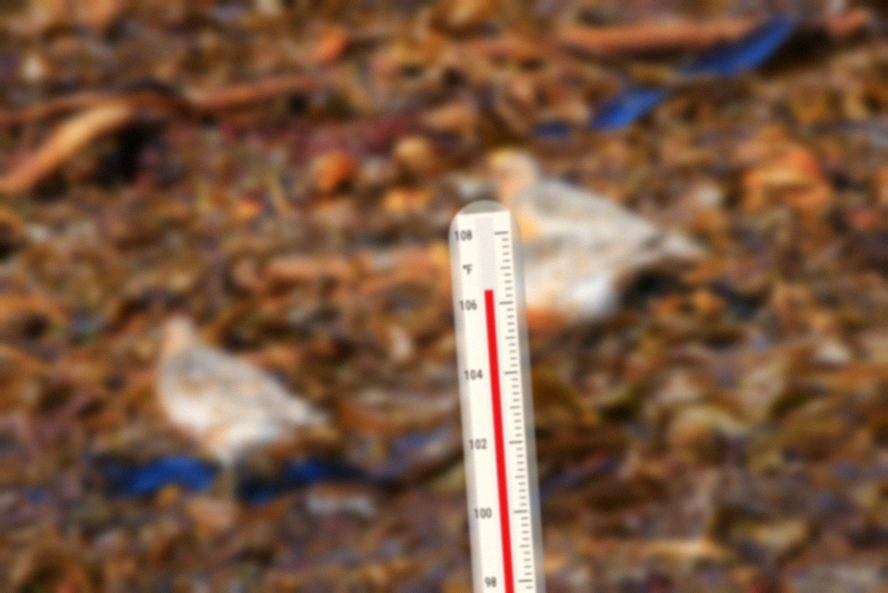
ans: {"value": 106.4, "unit": "°F"}
